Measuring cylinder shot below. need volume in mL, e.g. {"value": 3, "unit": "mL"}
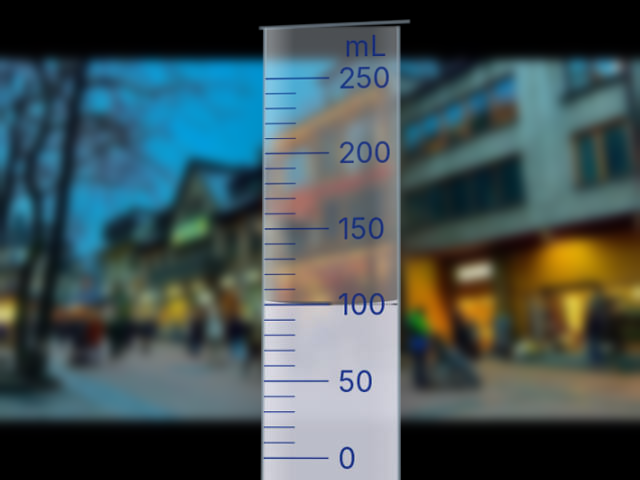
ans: {"value": 100, "unit": "mL"}
